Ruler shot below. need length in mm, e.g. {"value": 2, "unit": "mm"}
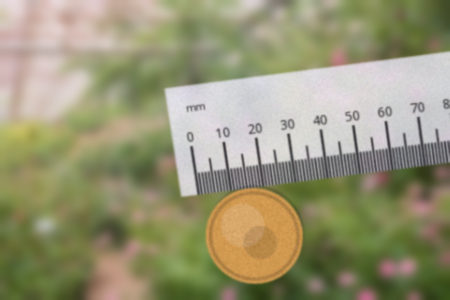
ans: {"value": 30, "unit": "mm"}
